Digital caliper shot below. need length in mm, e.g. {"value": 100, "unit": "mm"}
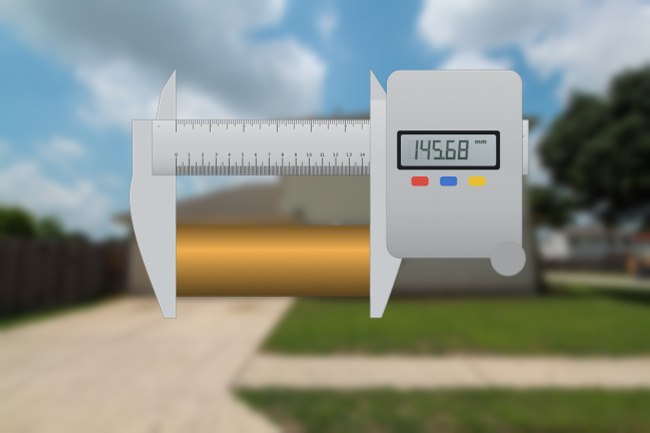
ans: {"value": 145.68, "unit": "mm"}
